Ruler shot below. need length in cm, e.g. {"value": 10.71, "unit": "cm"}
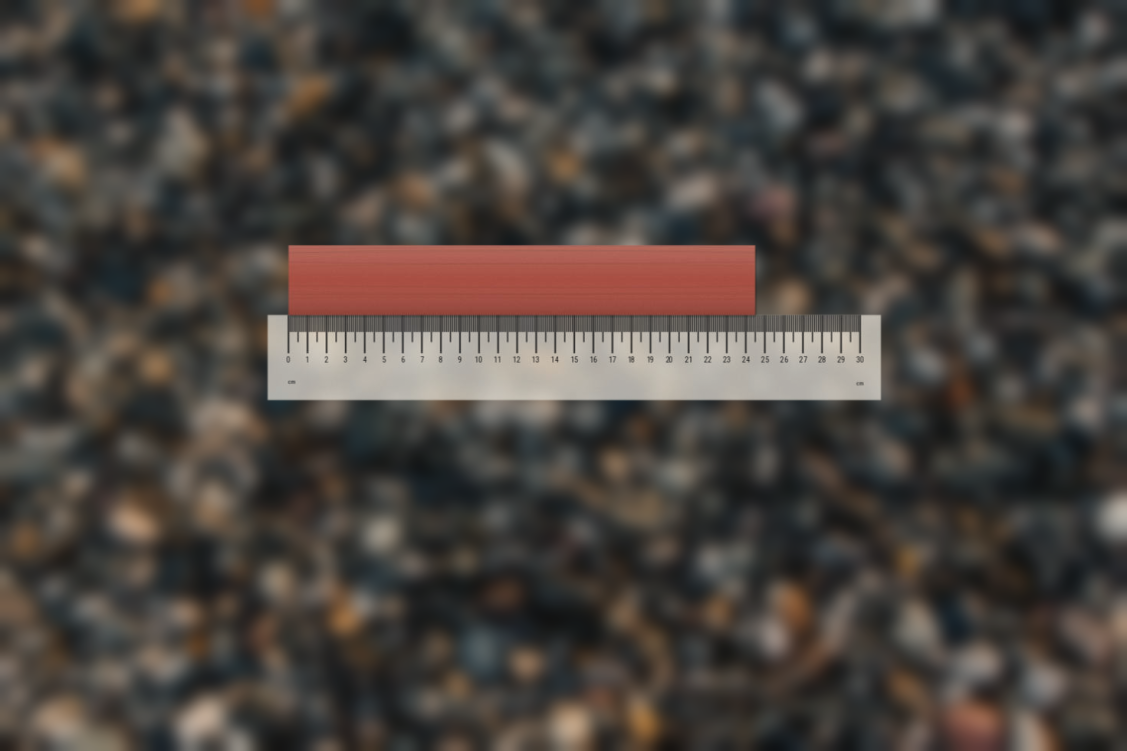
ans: {"value": 24.5, "unit": "cm"}
